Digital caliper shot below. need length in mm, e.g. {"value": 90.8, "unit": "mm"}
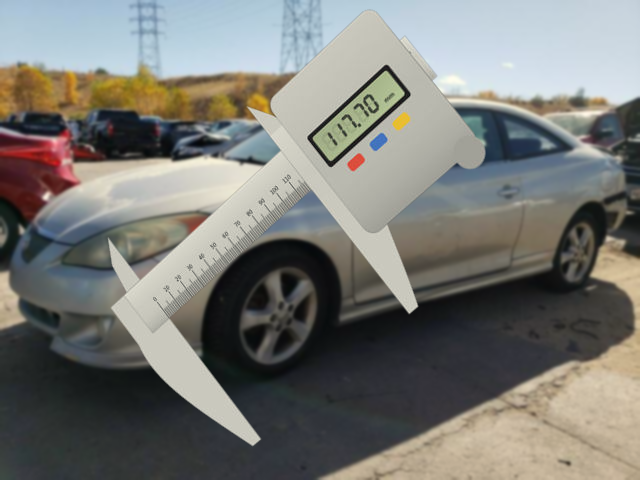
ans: {"value": 117.70, "unit": "mm"}
